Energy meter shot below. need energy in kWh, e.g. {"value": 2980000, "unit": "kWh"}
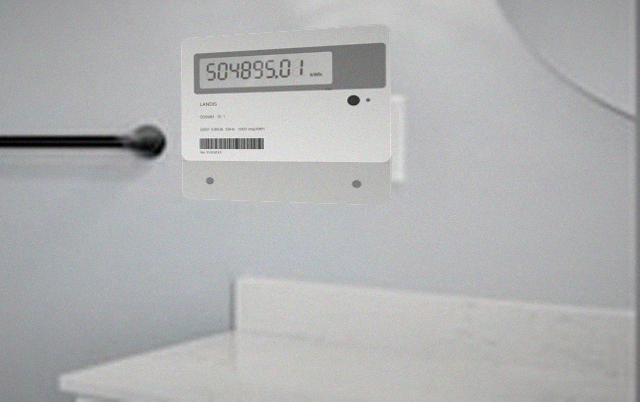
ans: {"value": 504895.01, "unit": "kWh"}
